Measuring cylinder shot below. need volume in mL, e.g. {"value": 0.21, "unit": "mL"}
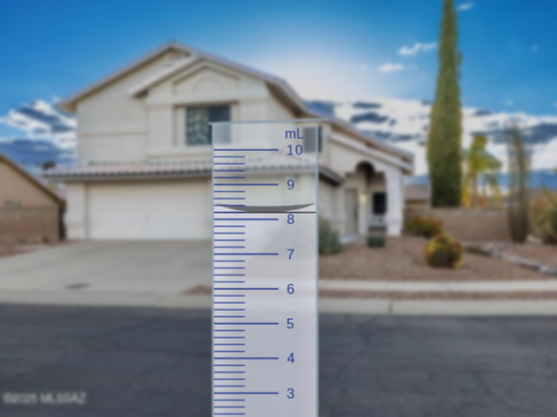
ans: {"value": 8.2, "unit": "mL"}
